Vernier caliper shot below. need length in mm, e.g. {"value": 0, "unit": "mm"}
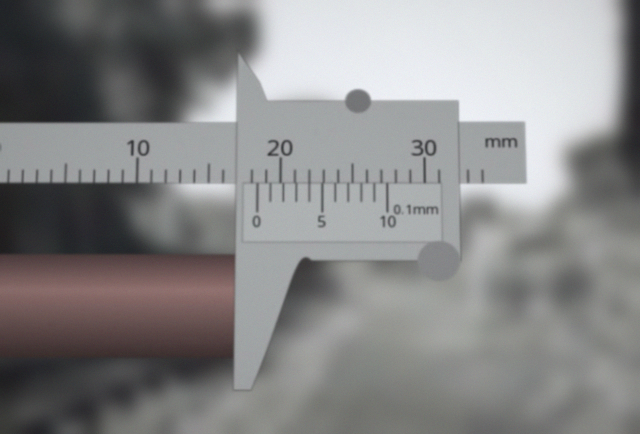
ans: {"value": 18.4, "unit": "mm"}
